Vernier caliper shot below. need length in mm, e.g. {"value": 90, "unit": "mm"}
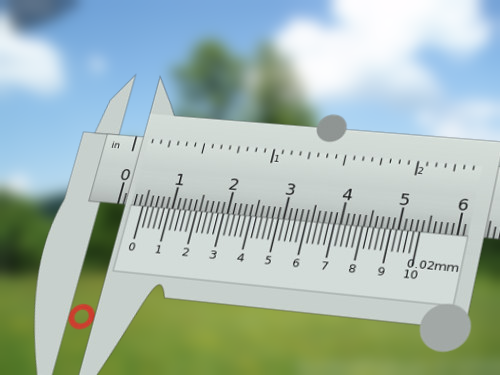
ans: {"value": 4.6, "unit": "mm"}
